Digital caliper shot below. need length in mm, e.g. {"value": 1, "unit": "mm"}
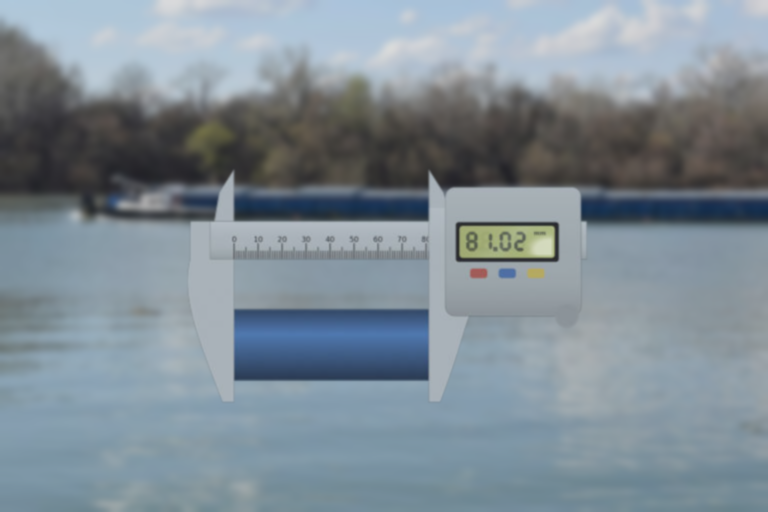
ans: {"value": 81.02, "unit": "mm"}
